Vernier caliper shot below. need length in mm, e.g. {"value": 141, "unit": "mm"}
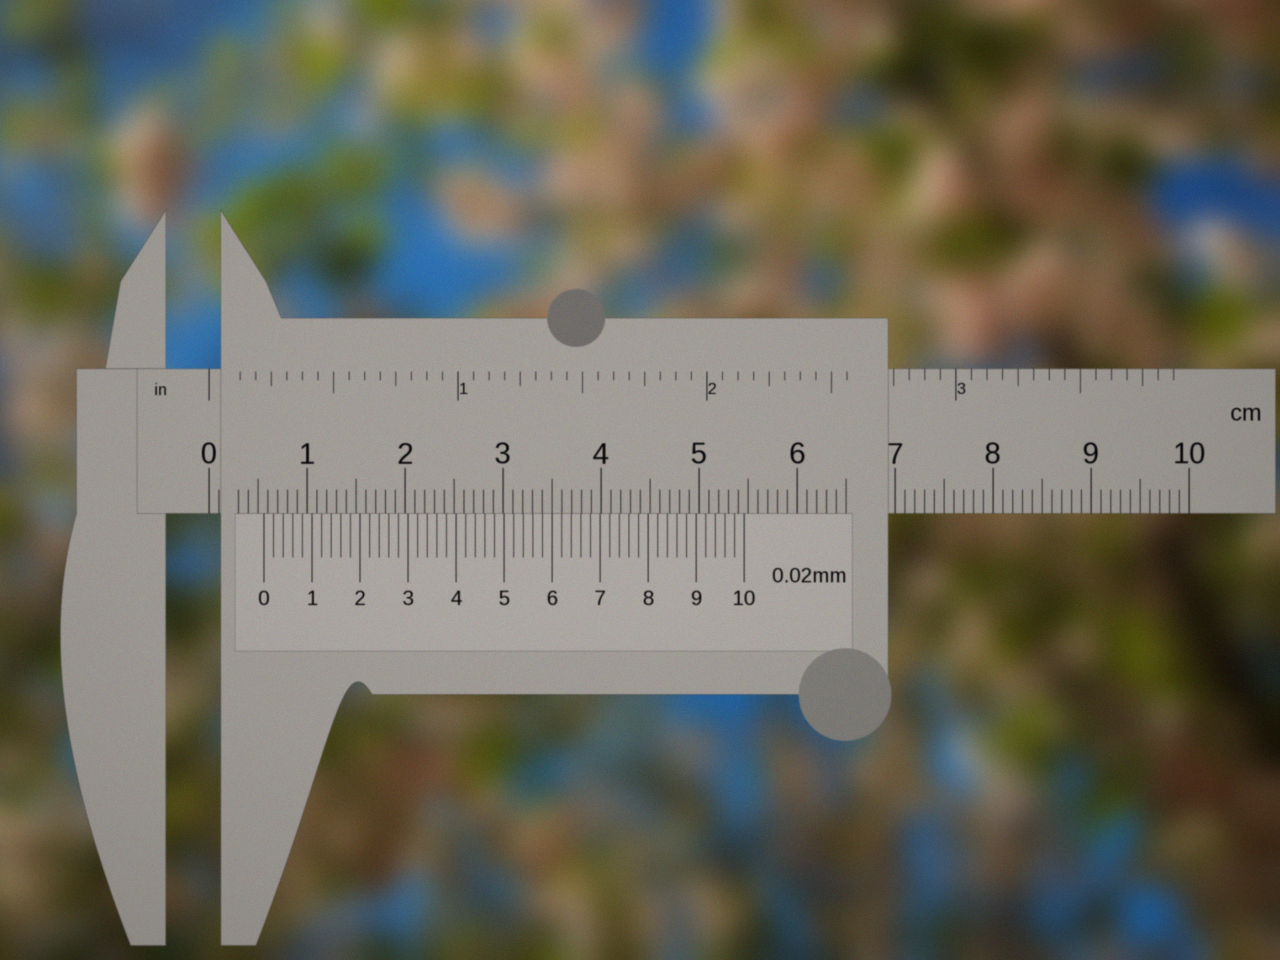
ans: {"value": 5.6, "unit": "mm"}
